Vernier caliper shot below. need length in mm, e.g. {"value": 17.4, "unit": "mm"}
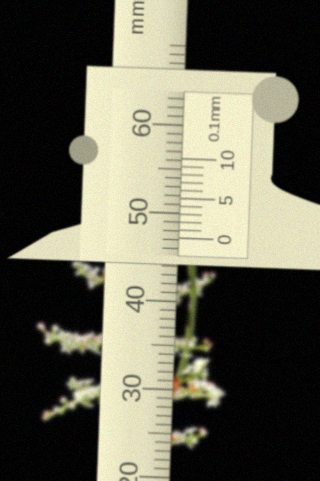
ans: {"value": 47.2, "unit": "mm"}
